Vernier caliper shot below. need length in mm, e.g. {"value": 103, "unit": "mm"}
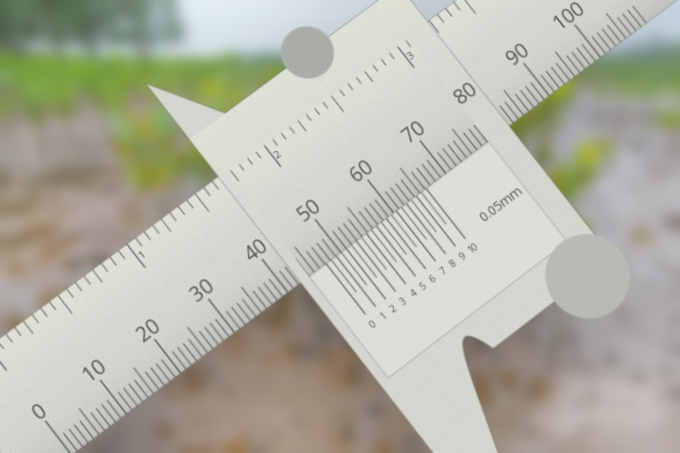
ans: {"value": 47.2, "unit": "mm"}
